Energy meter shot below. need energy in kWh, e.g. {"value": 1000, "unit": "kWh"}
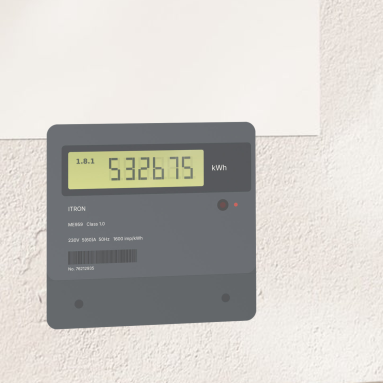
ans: {"value": 532675, "unit": "kWh"}
